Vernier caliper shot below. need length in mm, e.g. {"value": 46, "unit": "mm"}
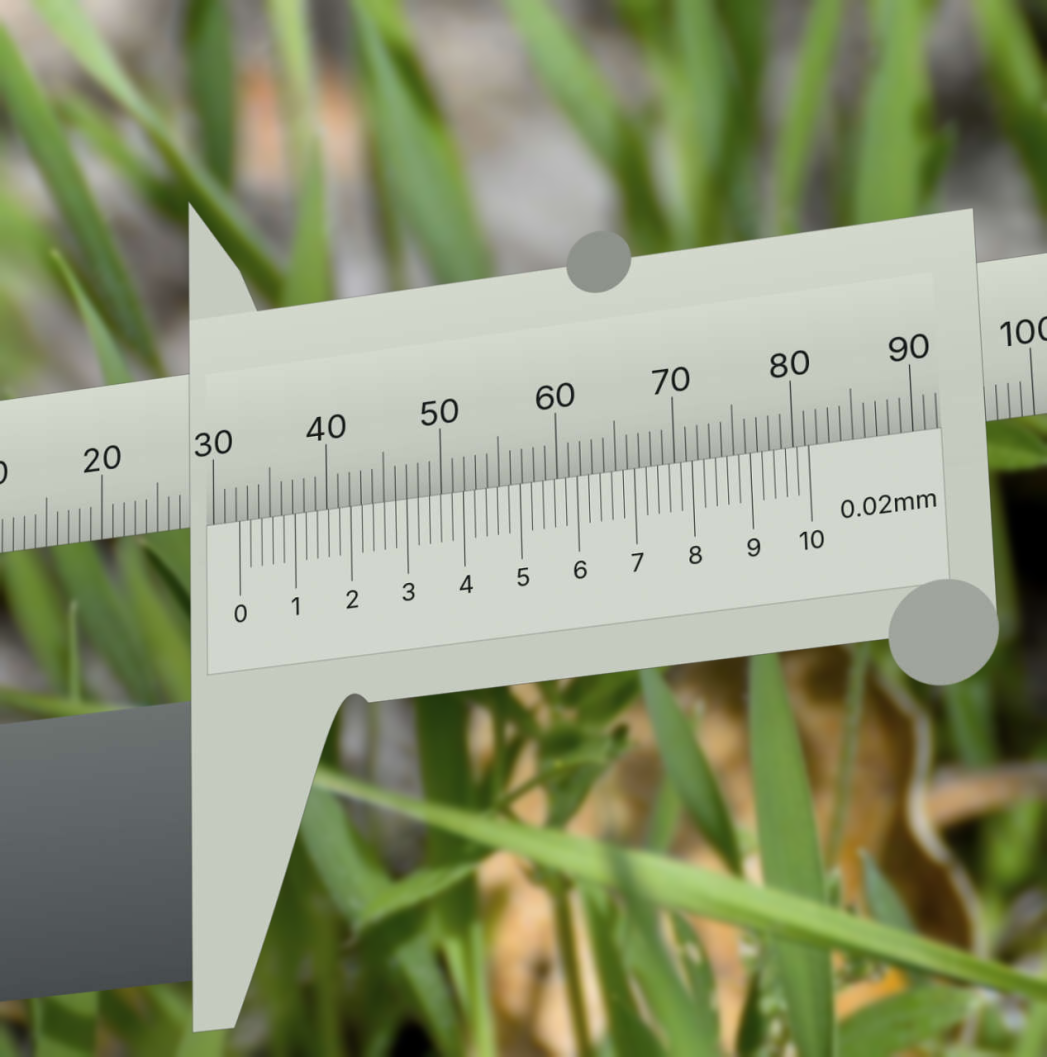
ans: {"value": 32.3, "unit": "mm"}
